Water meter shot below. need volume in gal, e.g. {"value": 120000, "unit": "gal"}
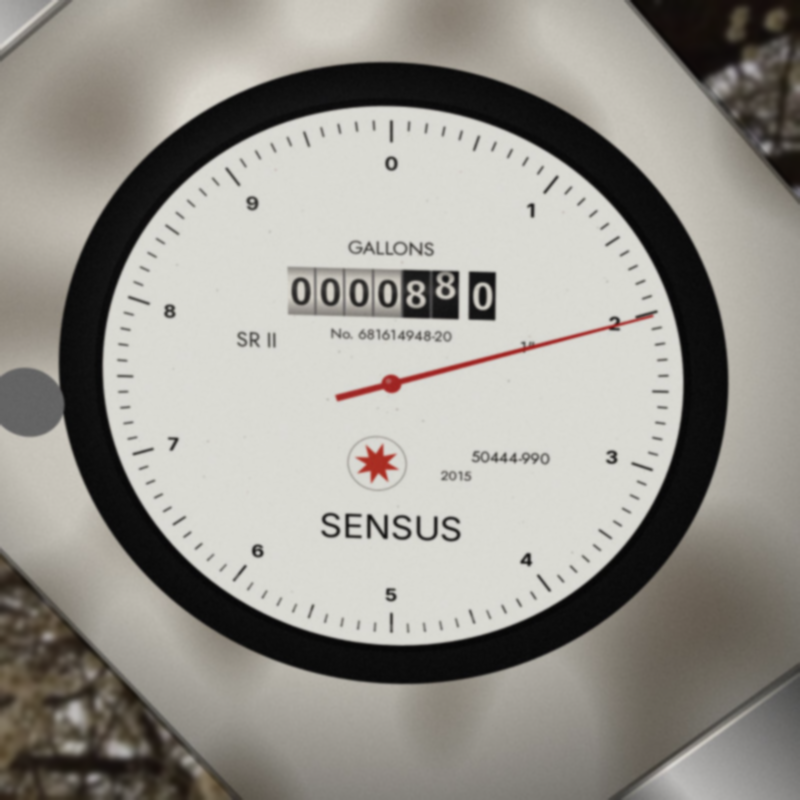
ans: {"value": 882.0, "unit": "gal"}
